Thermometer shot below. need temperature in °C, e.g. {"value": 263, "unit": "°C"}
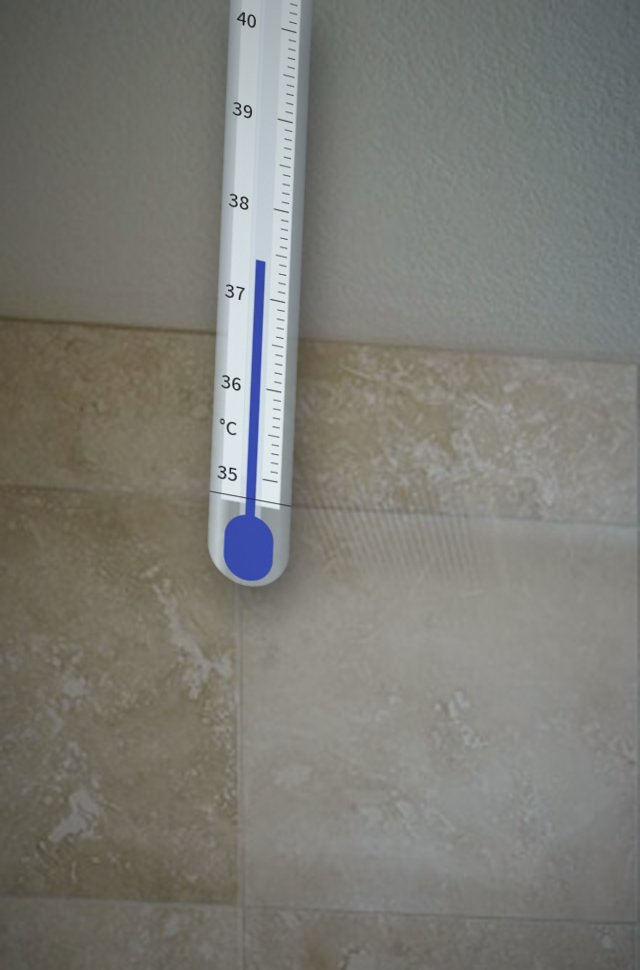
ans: {"value": 37.4, "unit": "°C"}
